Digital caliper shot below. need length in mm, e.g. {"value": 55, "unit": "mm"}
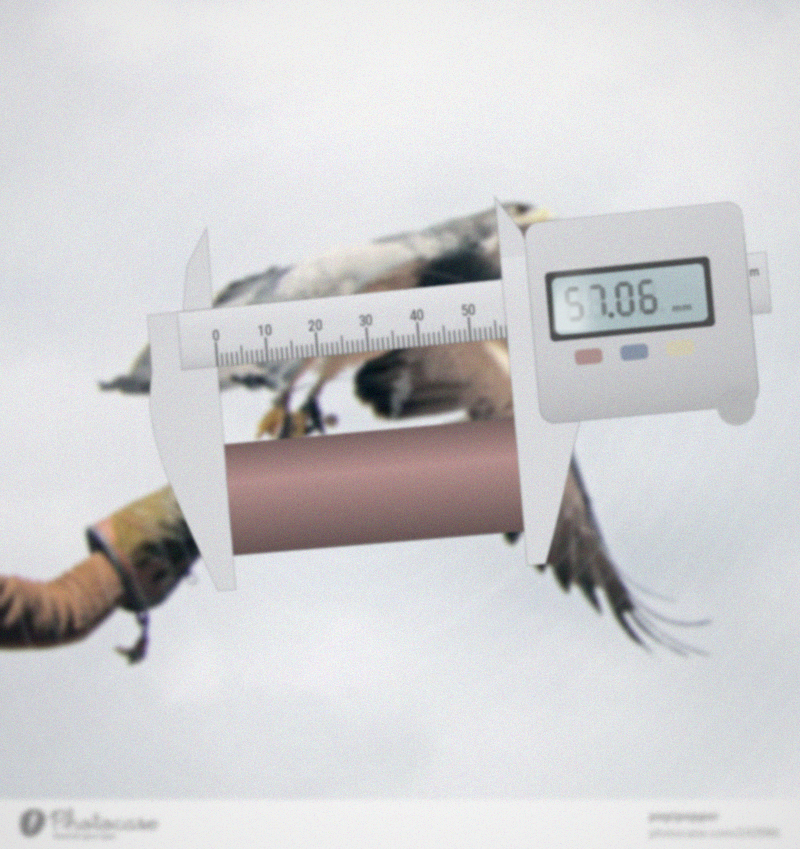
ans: {"value": 57.06, "unit": "mm"}
